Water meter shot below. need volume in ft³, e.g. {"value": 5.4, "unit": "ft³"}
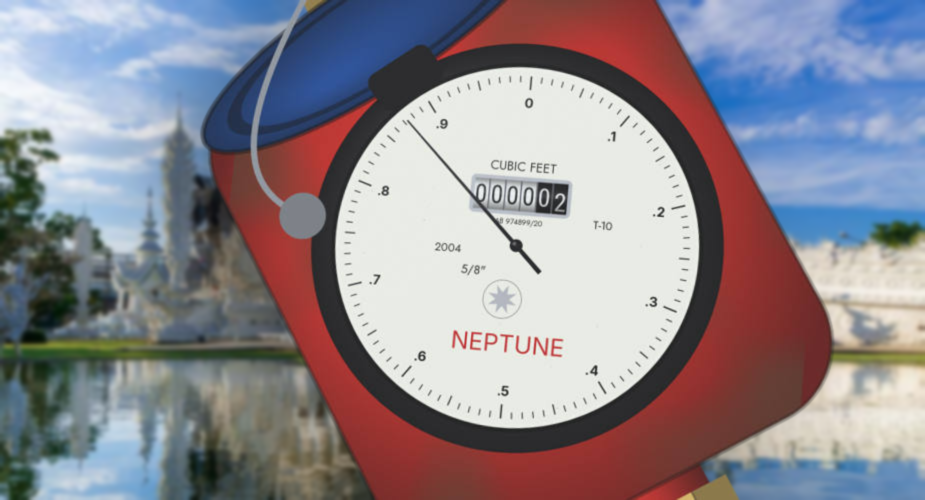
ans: {"value": 1.87, "unit": "ft³"}
